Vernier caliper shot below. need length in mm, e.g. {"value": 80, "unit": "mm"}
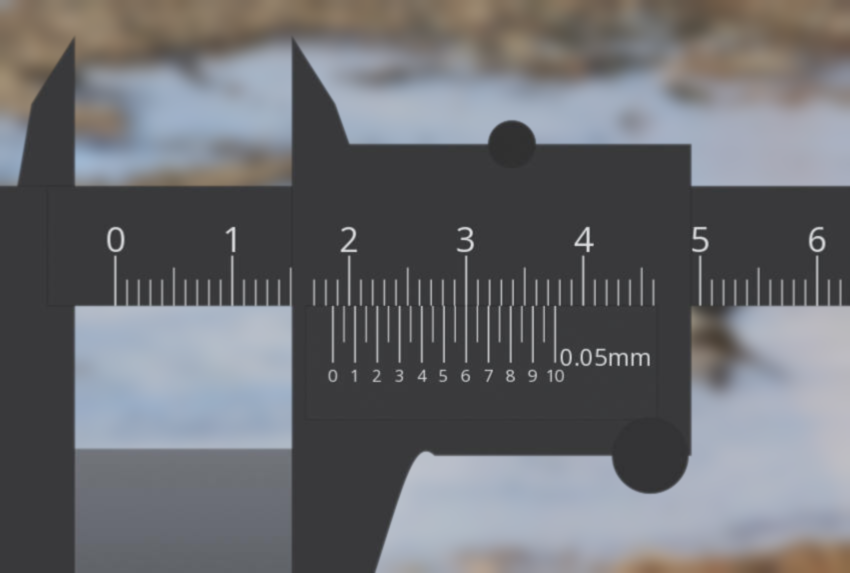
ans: {"value": 18.6, "unit": "mm"}
